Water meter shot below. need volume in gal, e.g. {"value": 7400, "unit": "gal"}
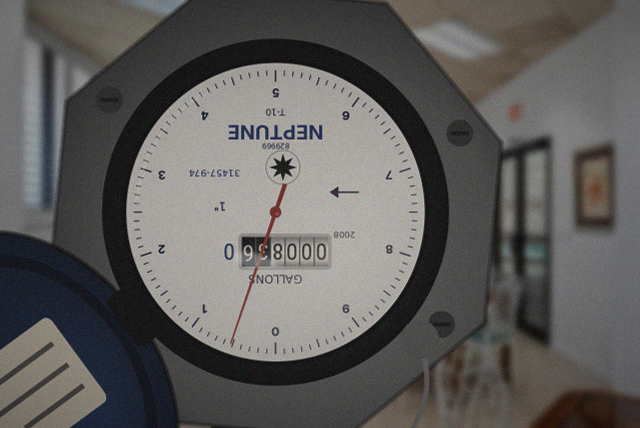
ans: {"value": 8360.5, "unit": "gal"}
